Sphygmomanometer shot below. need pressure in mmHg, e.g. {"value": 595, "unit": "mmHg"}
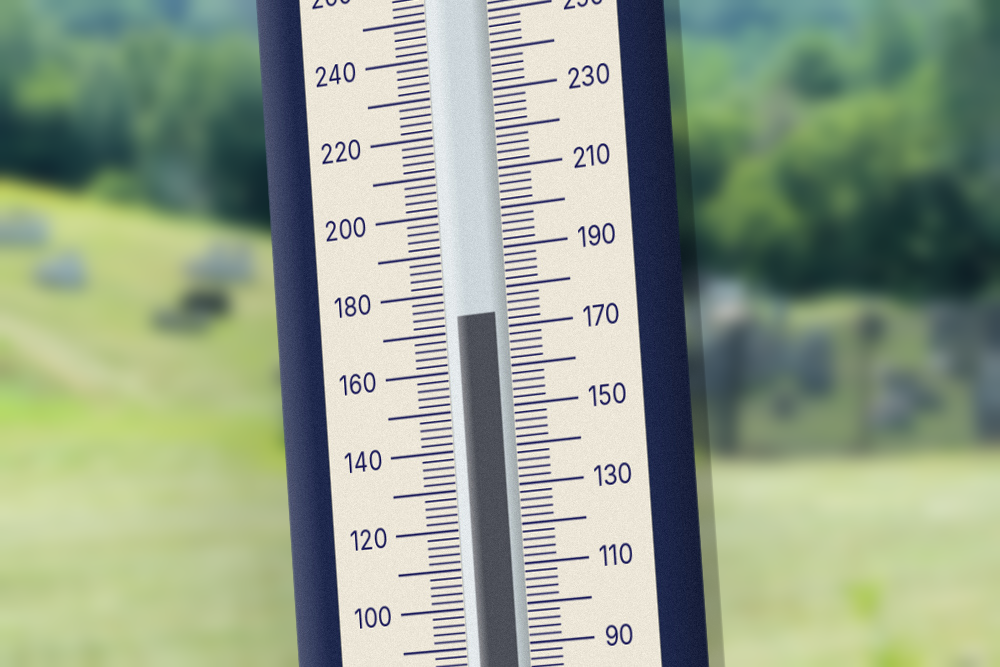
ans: {"value": 174, "unit": "mmHg"}
